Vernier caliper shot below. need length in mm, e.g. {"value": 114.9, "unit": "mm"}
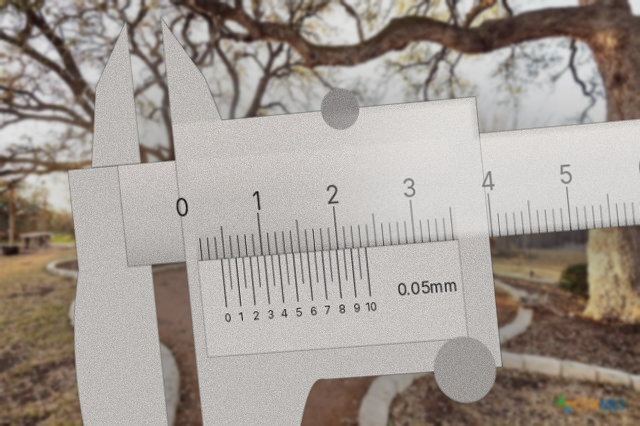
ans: {"value": 4.6, "unit": "mm"}
